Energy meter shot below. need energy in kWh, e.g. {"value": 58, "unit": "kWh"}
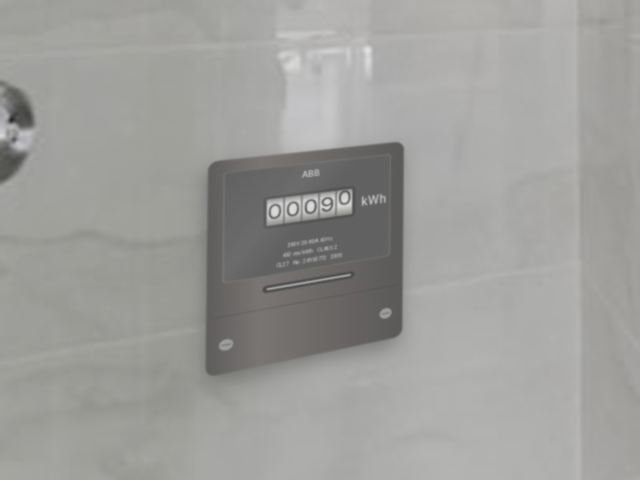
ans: {"value": 90, "unit": "kWh"}
